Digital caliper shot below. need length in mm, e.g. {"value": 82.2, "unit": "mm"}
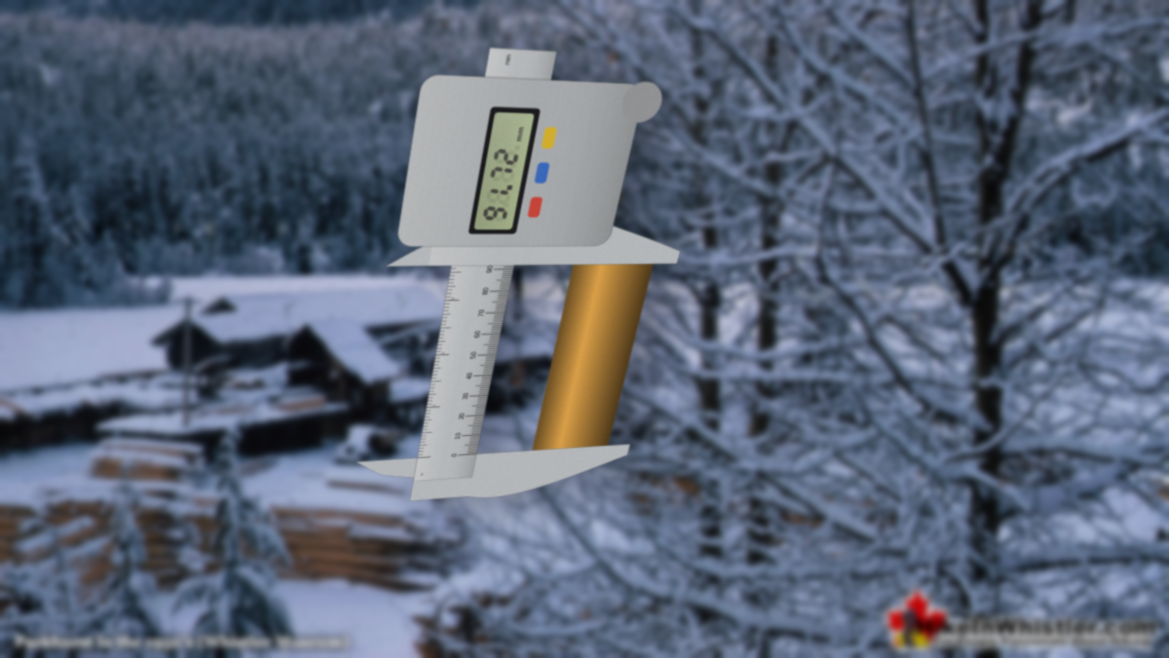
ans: {"value": 91.72, "unit": "mm"}
